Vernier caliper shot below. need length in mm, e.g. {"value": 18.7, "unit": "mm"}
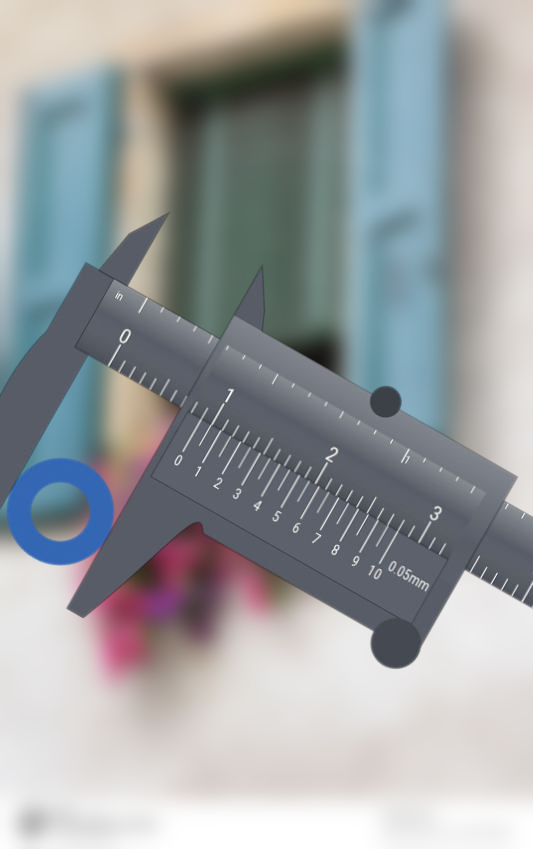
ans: {"value": 9.0, "unit": "mm"}
